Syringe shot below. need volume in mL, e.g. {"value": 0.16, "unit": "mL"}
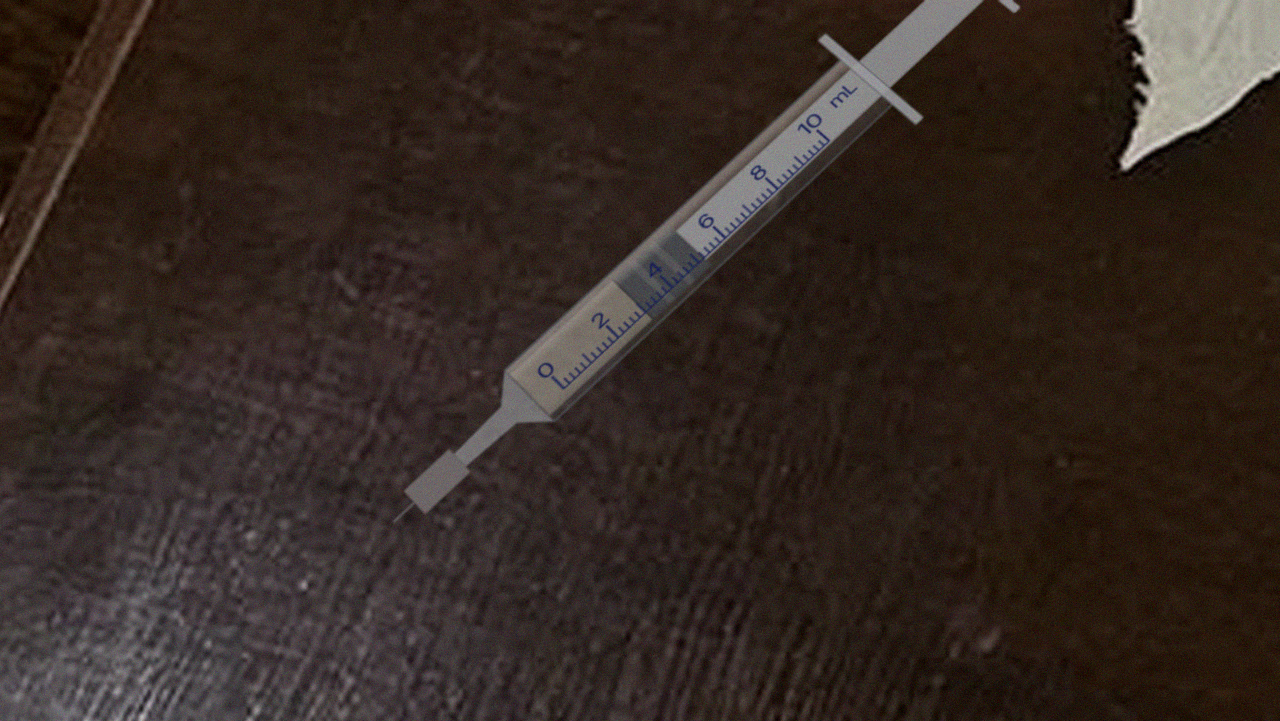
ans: {"value": 3, "unit": "mL"}
